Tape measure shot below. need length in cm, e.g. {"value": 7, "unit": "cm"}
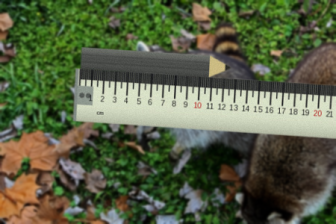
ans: {"value": 12.5, "unit": "cm"}
